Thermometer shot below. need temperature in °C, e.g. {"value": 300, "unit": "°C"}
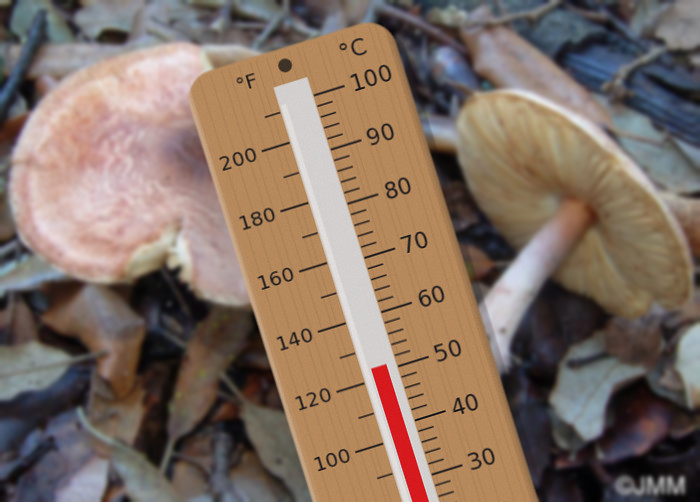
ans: {"value": 51, "unit": "°C"}
